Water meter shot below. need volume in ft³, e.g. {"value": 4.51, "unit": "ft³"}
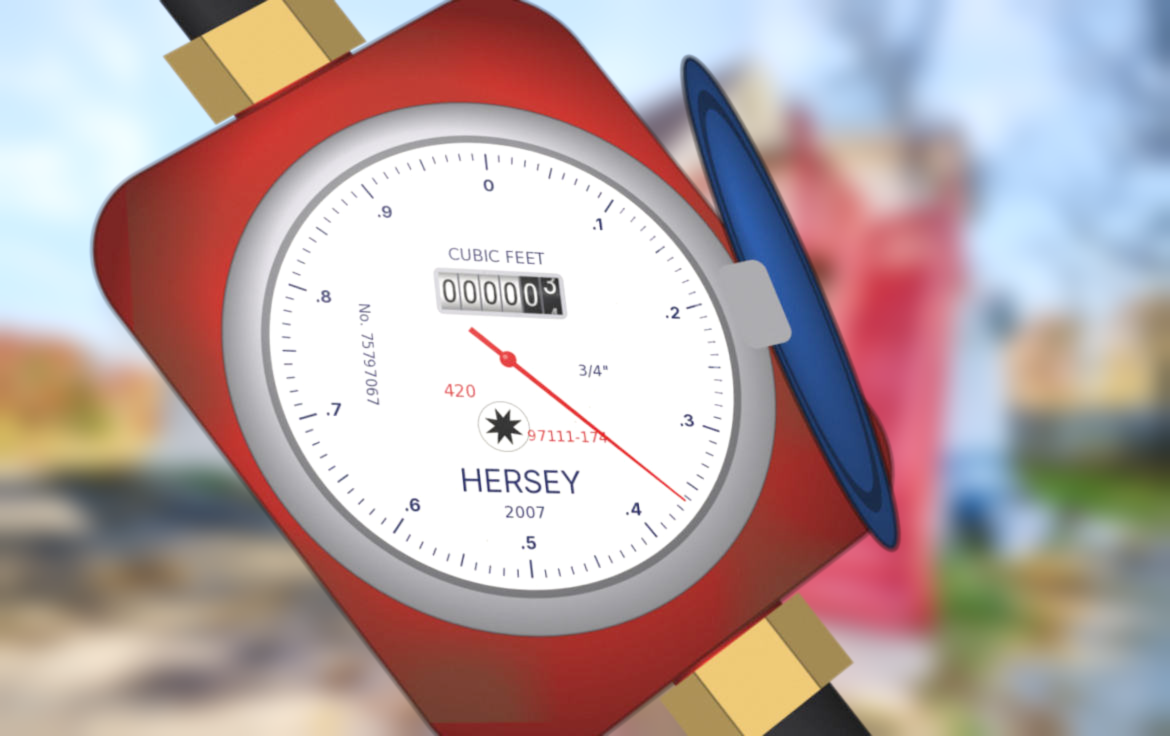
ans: {"value": 3.36, "unit": "ft³"}
